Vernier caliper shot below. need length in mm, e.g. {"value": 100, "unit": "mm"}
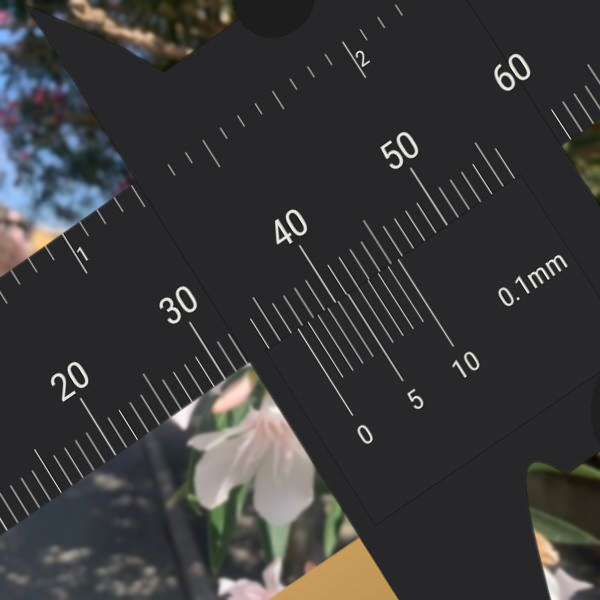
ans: {"value": 36.6, "unit": "mm"}
